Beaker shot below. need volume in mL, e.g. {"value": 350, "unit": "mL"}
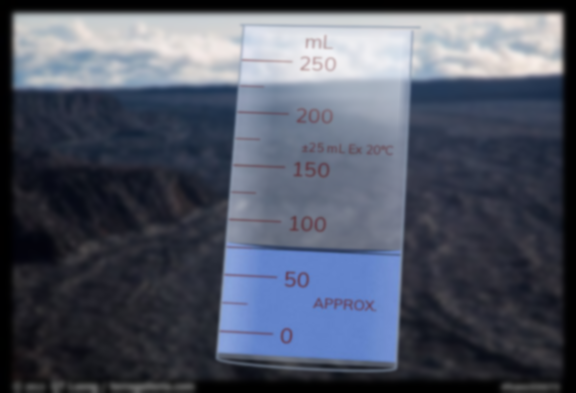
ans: {"value": 75, "unit": "mL"}
